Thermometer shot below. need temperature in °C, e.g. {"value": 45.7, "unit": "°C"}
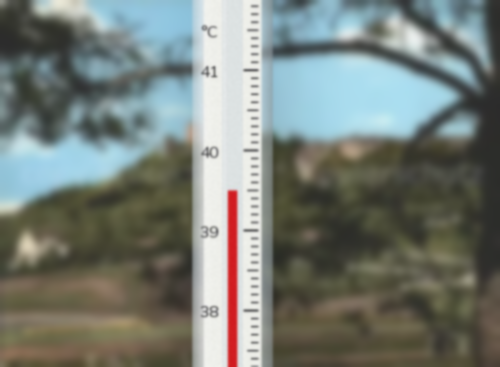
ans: {"value": 39.5, "unit": "°C"}
